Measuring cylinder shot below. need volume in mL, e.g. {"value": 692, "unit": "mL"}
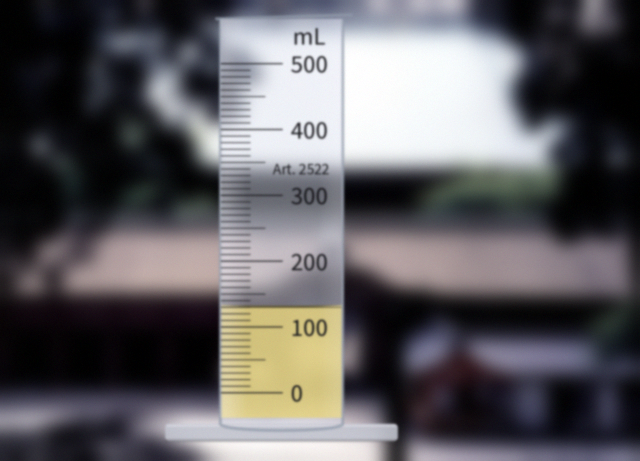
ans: {"value": 130, "unit": "mL"}
